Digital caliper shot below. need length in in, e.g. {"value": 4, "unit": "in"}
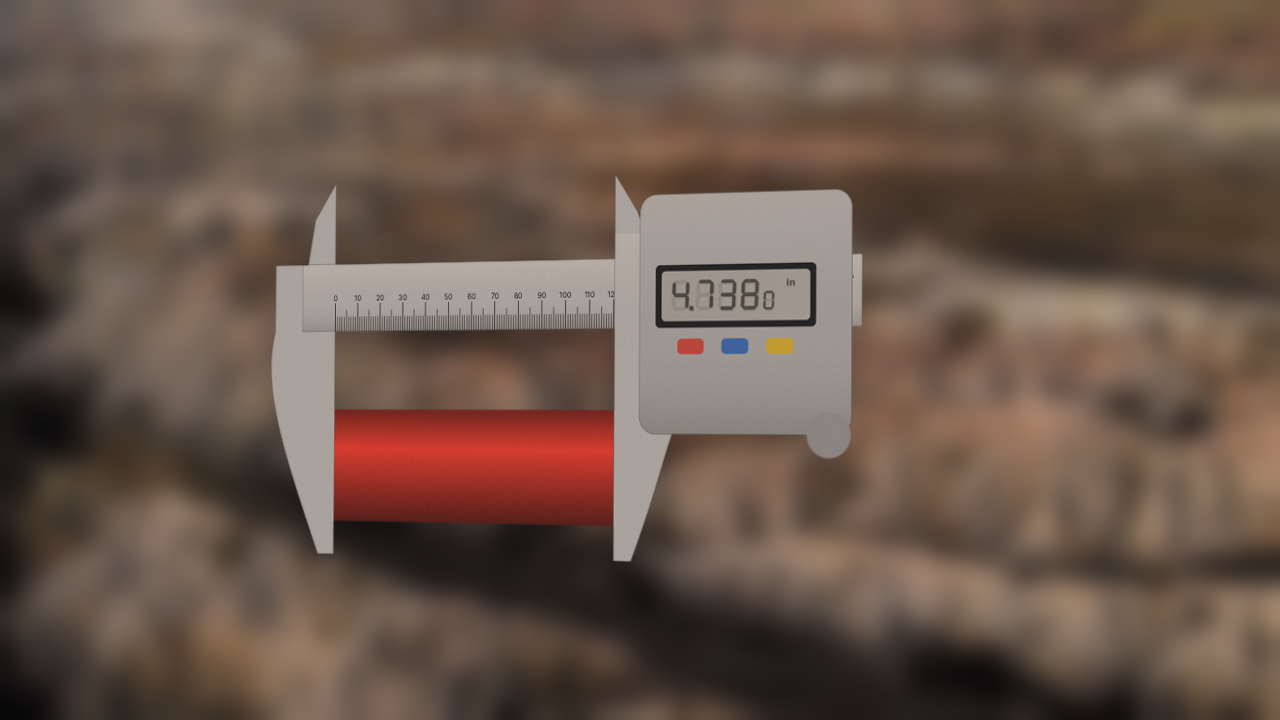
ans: {"value": 4.7380, "unit": "in"}
